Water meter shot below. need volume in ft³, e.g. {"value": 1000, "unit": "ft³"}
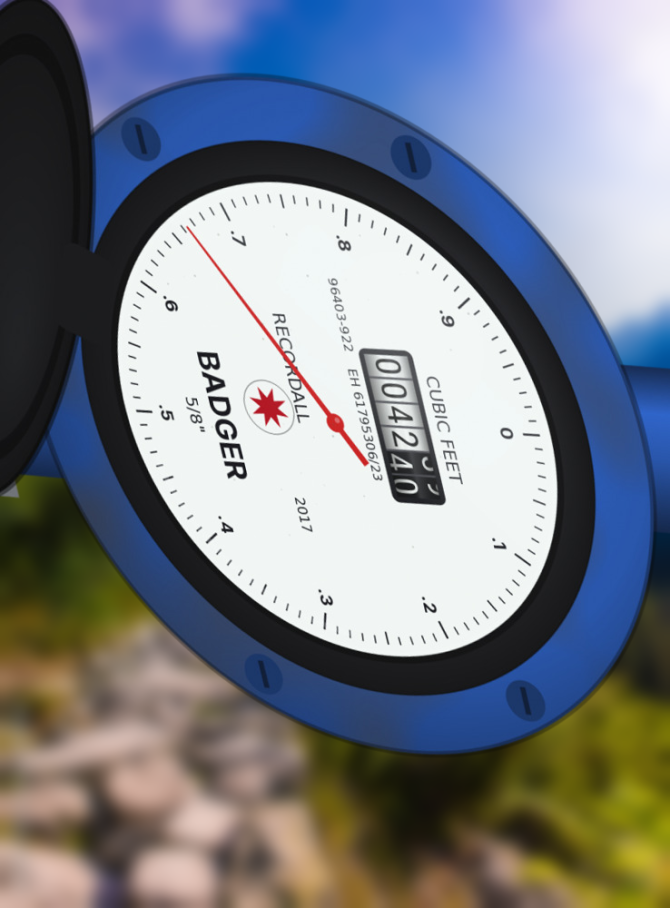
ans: {"value": 4239.66, "unit": "ft³"}
